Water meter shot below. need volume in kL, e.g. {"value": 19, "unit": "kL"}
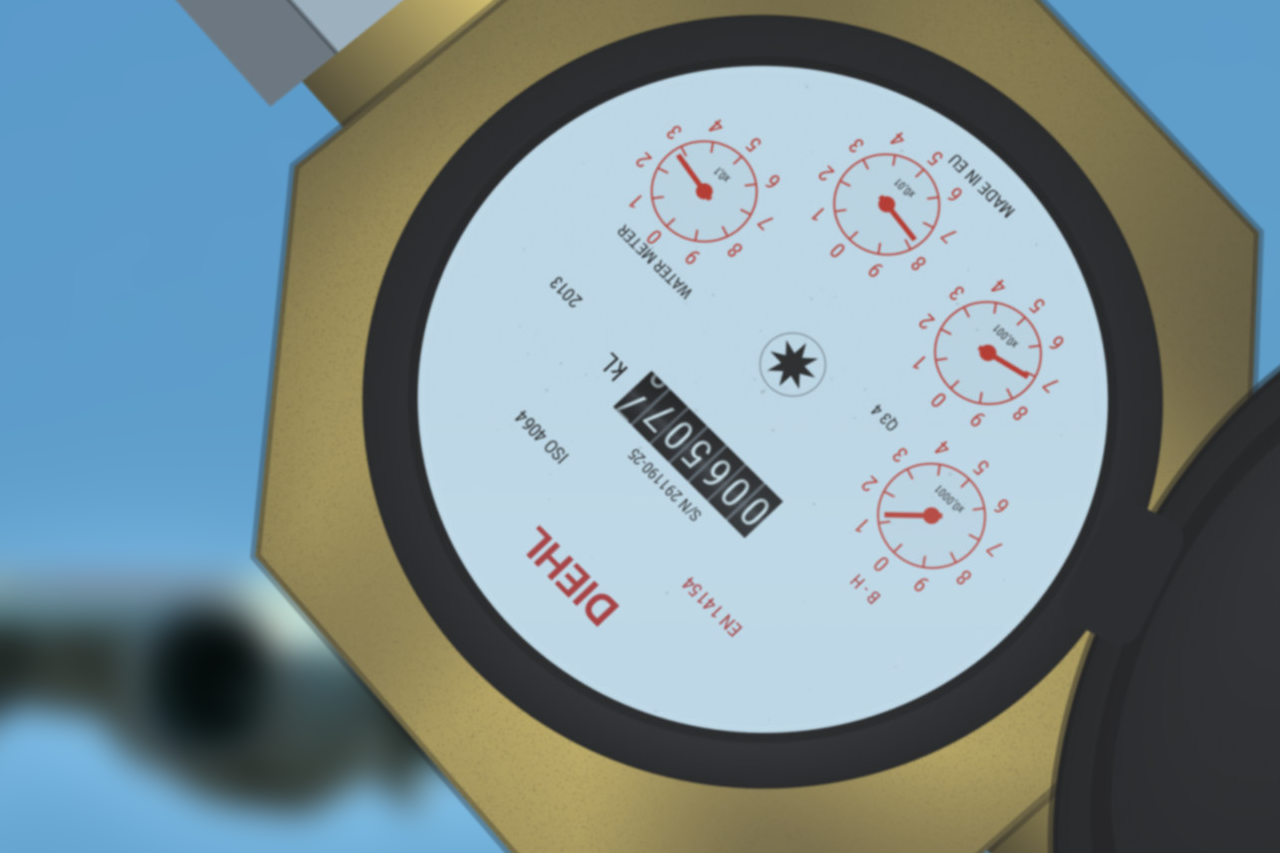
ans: {"value": 65077.2771, "unit": "kL"}
